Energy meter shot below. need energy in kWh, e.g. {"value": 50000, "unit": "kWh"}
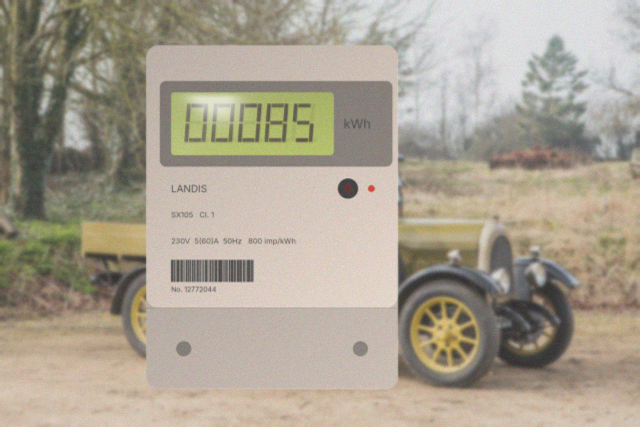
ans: {"value": 85, "unit": "kWh"}
